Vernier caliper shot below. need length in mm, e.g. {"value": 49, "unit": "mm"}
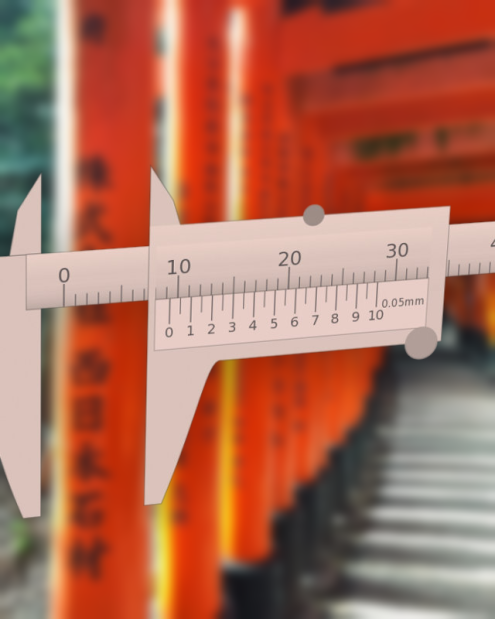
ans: {"value": 9.3, "unit": "mm"}
